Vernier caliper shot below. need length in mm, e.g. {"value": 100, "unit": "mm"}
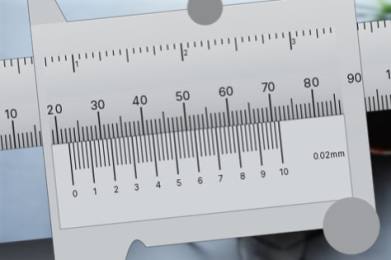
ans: {"value": 22.5, "unit": "mm"}
